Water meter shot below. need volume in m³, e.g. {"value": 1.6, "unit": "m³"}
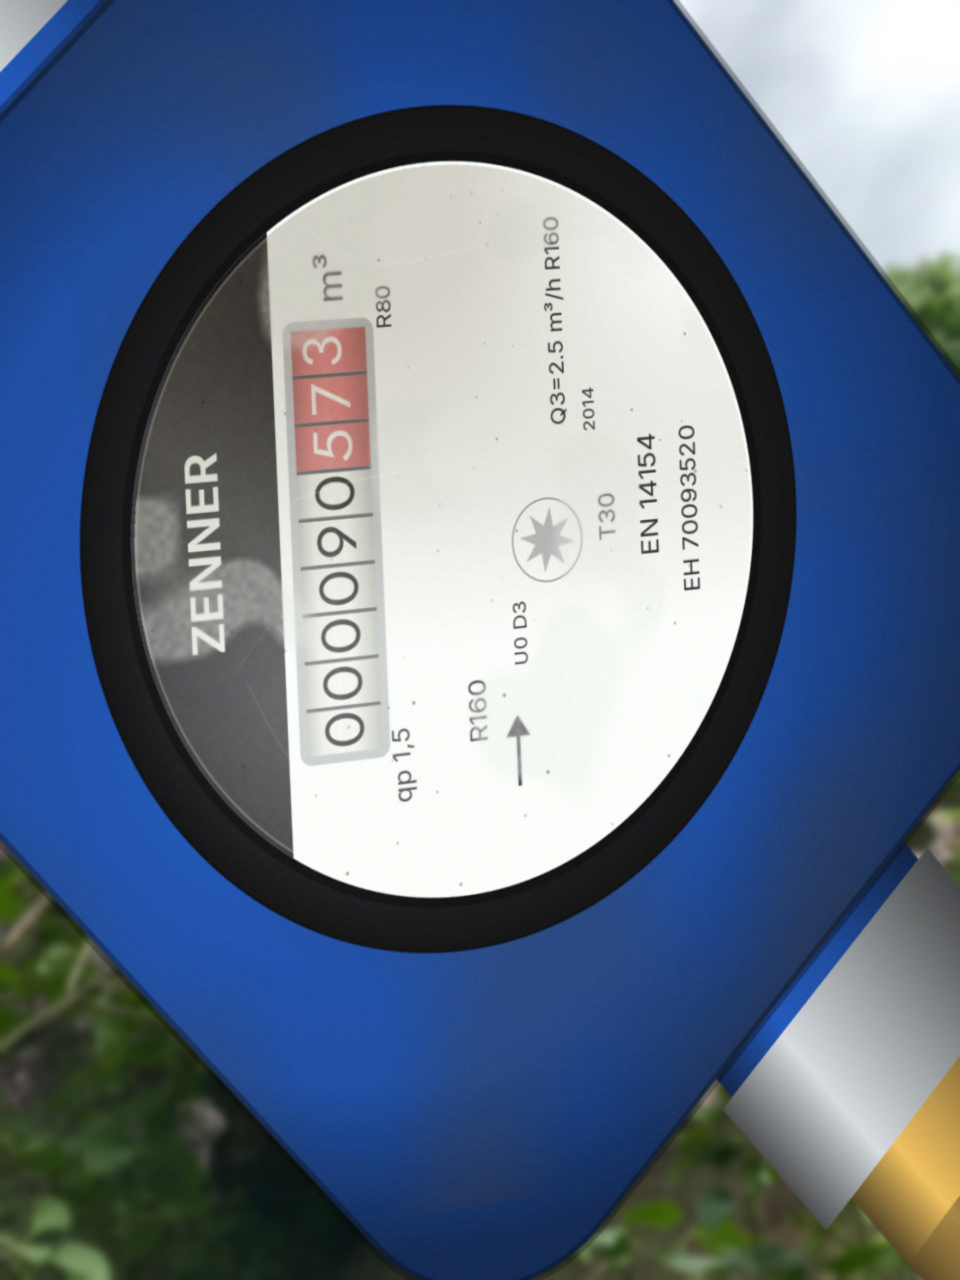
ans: {"value": 90.573, "unit": "m³"}
